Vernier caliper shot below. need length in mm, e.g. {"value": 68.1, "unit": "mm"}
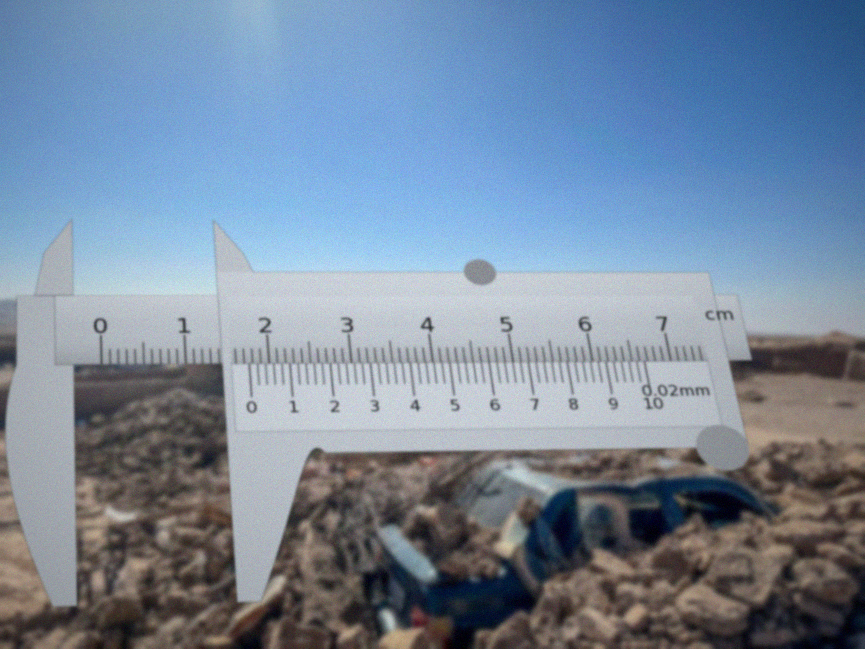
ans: {"value": 17.6, "unit": "mm"}
